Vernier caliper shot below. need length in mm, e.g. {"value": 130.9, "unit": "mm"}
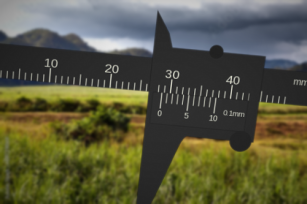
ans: {"value": 28.6, "unit": "mm"}
